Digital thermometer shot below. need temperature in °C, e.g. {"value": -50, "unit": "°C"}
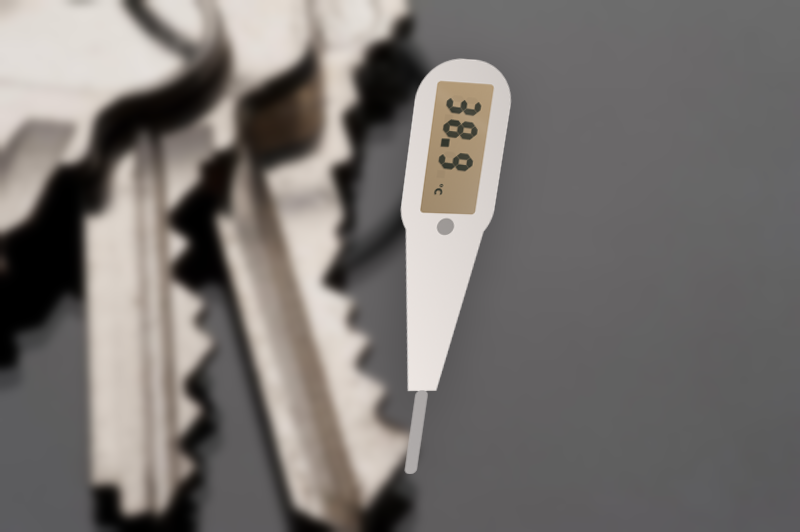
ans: {"value": 38.9, "unit": "°C"}
